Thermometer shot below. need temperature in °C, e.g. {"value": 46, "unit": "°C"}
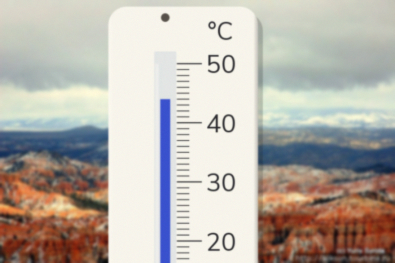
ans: {"value": 44, "unit": "°C"}
